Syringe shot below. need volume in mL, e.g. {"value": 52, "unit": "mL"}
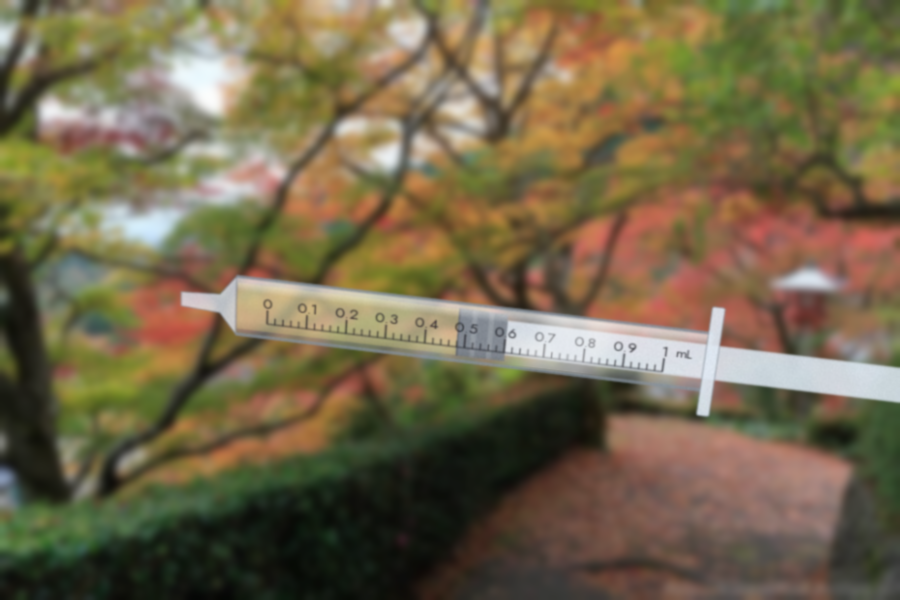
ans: {"value": 0.48, "unit": "mL"}
